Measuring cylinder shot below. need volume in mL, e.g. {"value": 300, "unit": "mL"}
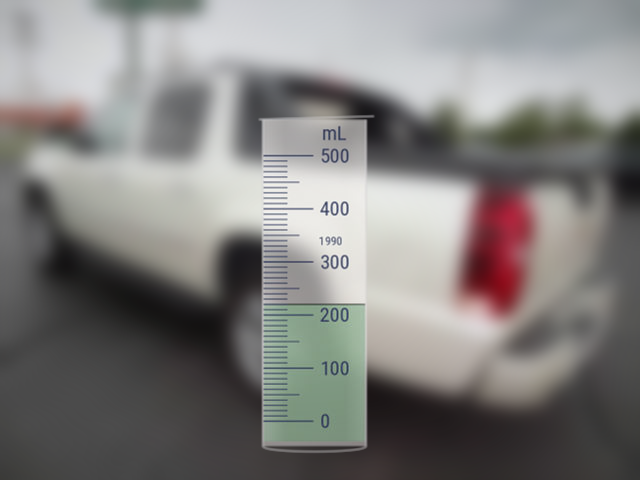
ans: {"value": 220, "unit": "mL"}
